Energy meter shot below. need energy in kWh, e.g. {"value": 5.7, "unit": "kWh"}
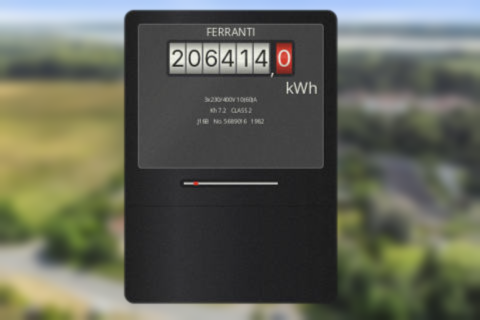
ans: {"value": 206414.0, "unit": "kWh"}
